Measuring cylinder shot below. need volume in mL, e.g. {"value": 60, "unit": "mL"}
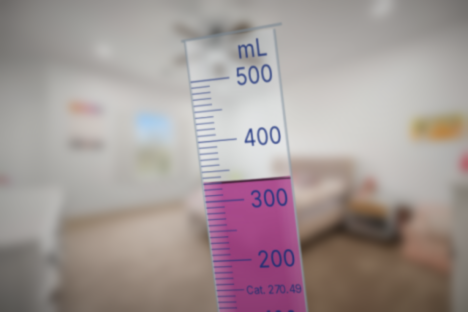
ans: {"value": 330, "unit": "mL"}
